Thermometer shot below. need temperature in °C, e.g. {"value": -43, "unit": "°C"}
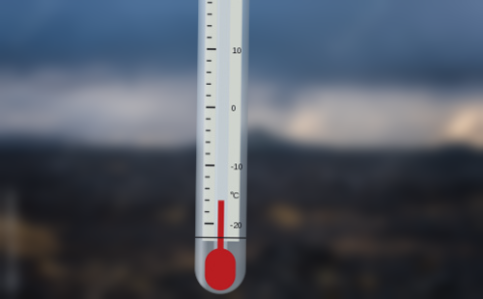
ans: {"value": -16, "unit": "°C"}
